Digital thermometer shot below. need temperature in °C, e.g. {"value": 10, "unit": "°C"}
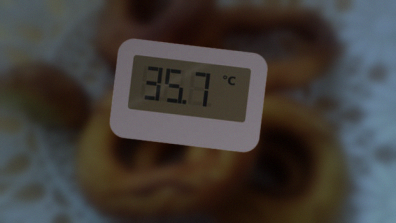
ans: {"value": 35.7, "unit": "°C"}
